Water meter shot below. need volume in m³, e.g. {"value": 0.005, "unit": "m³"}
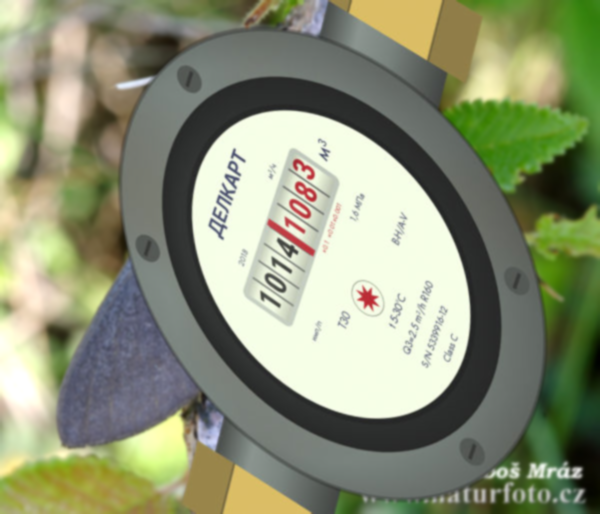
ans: {"value": 1014.1083, "unit": "m³"}
